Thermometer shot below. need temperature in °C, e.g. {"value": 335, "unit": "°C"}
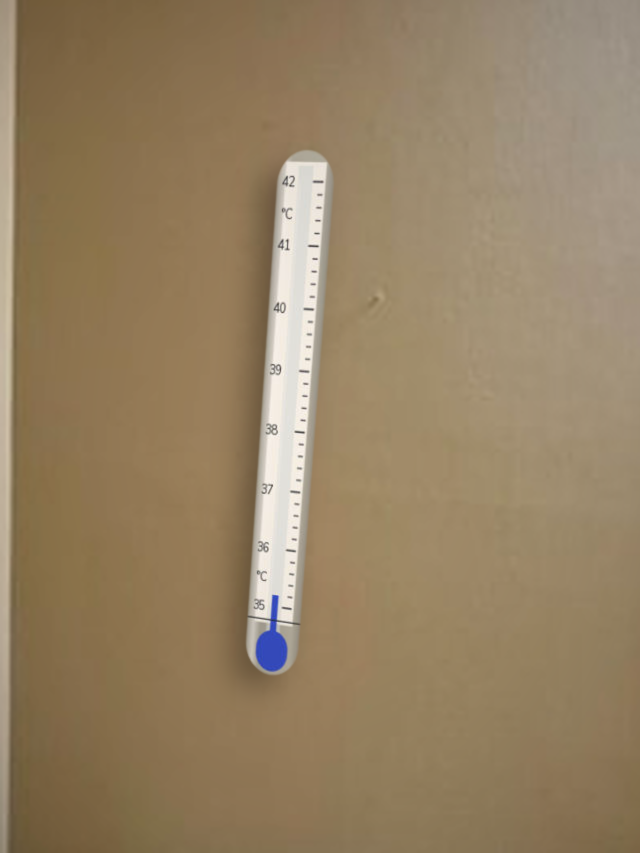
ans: {"value": 35.2, "unit": "°C"}
